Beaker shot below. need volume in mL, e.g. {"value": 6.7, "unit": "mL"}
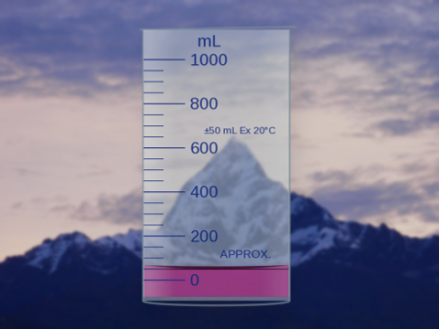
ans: {"value": 50, "unit": "mL"}
